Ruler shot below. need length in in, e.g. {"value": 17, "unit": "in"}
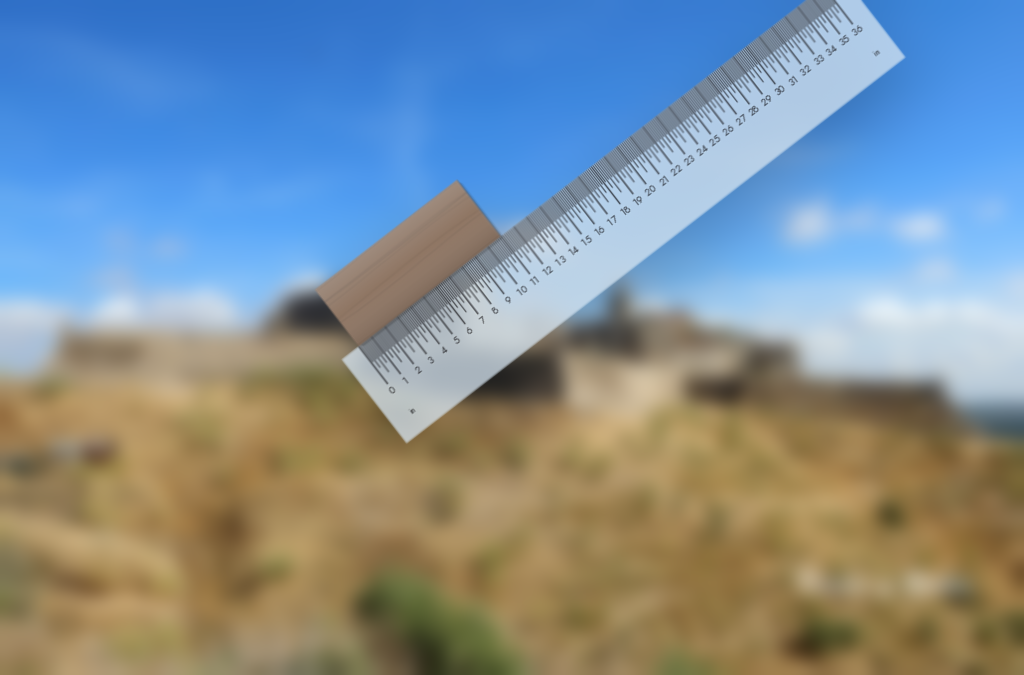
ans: {"value": 11, "unit": "in"}
